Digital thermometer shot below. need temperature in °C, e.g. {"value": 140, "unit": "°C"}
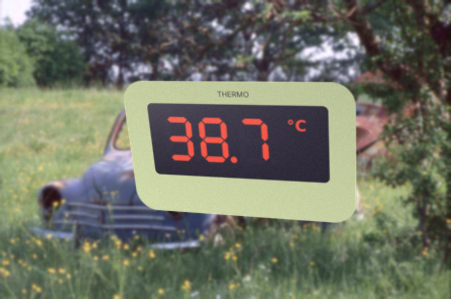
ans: {"value": 38.7, "unit": "°C"}
